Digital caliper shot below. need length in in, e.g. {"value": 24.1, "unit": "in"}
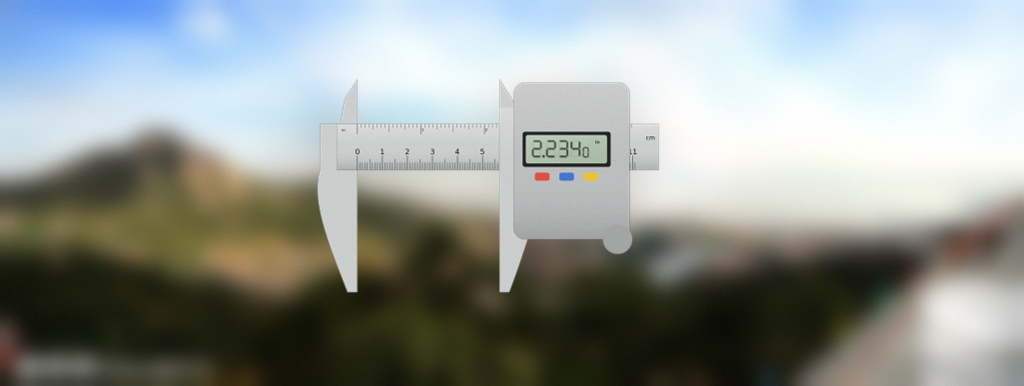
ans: {"value": 2.2340, "unit": "in"}
